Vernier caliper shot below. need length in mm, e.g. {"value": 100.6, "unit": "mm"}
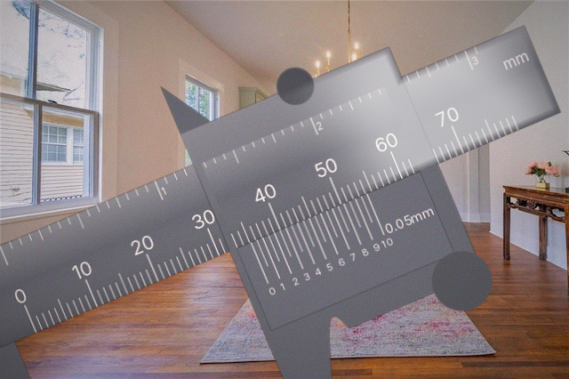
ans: {"value": 35.2, "unit": "mm"}
